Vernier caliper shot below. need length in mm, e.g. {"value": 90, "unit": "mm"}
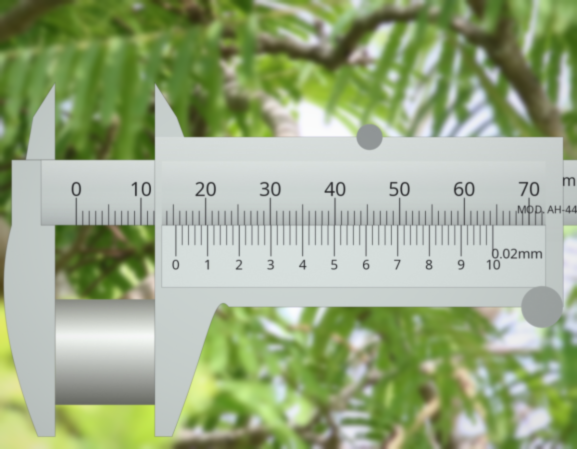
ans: {"value": 15.4, "unit": "mm"}
